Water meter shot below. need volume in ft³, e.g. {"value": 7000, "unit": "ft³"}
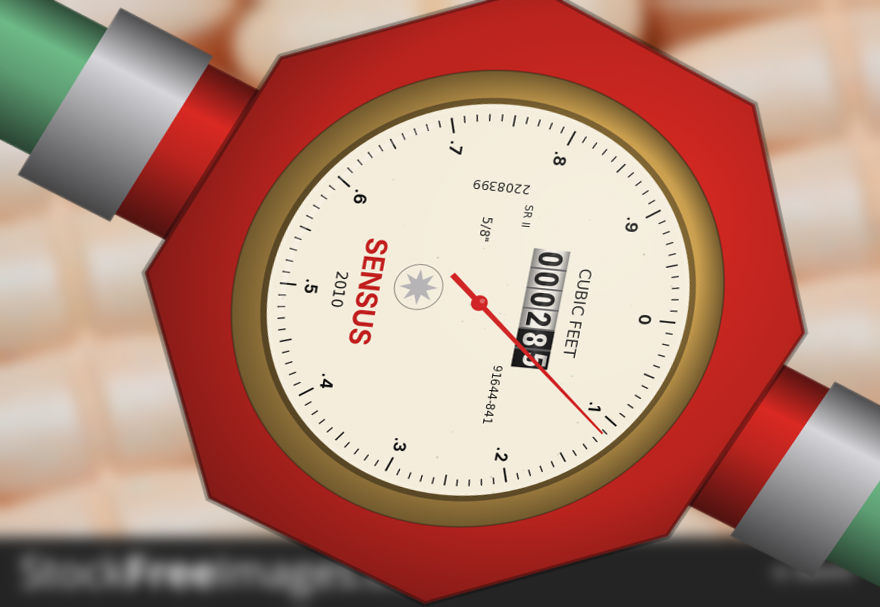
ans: {"value": 285.11, "unit": "ft³"}
